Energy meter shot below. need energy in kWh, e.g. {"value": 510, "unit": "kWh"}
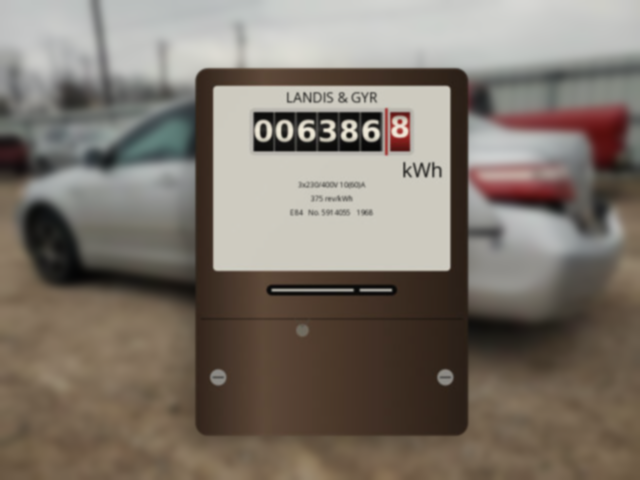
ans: {"value": 6386.8, "unit": "kWh"}
